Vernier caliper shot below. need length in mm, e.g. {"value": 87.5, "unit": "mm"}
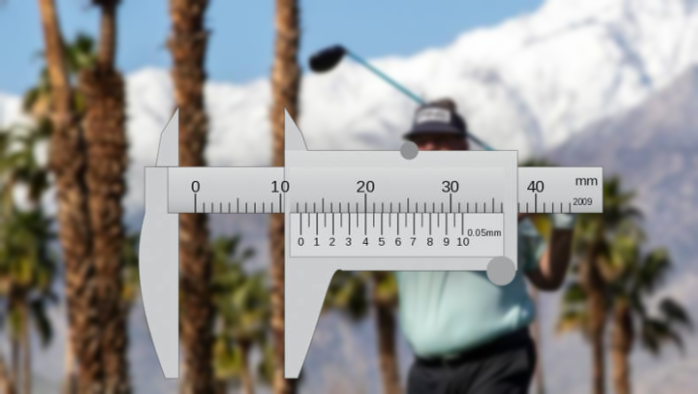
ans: {"value": 12.4, "unit": "mm"}
